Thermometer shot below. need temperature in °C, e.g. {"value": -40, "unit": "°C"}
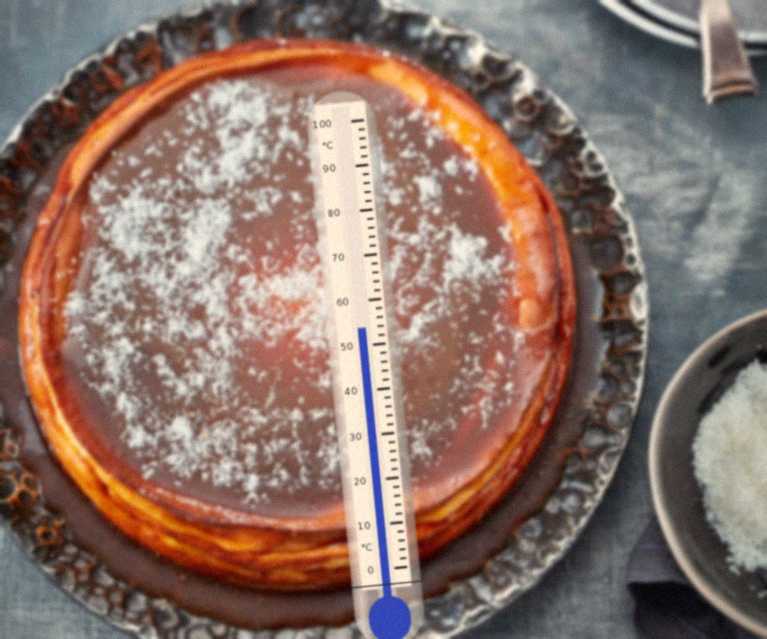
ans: {"value": 54, "unit": "°C"}
